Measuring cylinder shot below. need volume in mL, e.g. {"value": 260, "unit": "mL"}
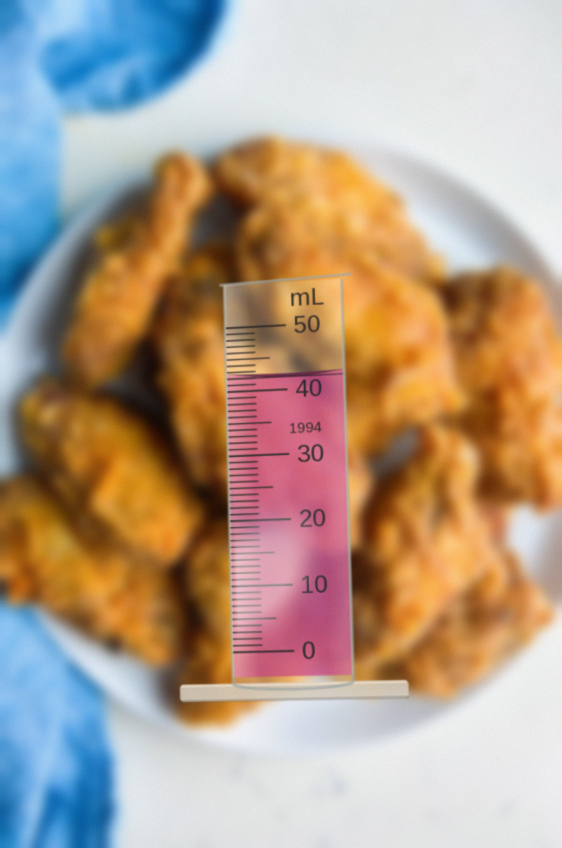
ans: {"value": 42, "unit": "mL"}
